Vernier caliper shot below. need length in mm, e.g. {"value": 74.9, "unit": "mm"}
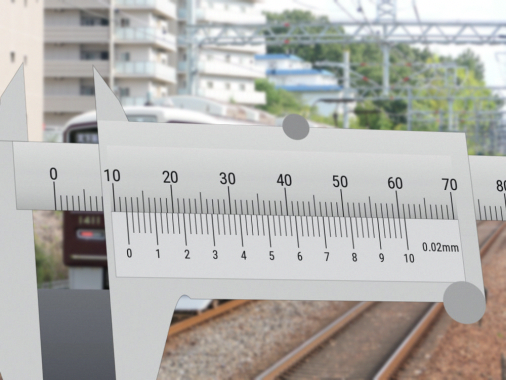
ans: {"value": 12.0, "unit": "mm"}
